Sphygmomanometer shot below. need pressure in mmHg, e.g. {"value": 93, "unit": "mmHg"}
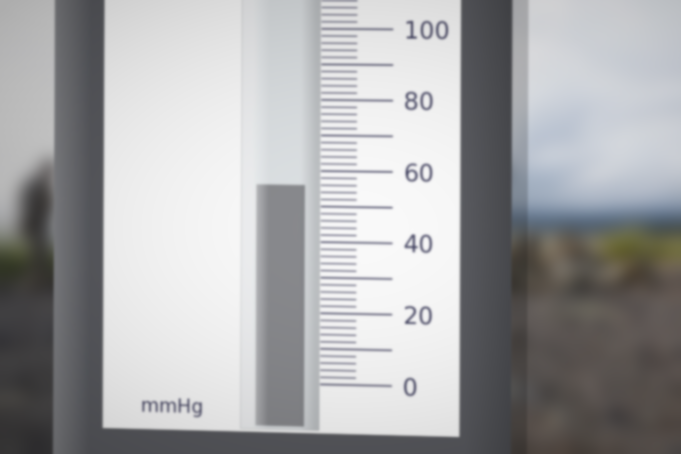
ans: {"value": 56, "unit": "mmHg"}
